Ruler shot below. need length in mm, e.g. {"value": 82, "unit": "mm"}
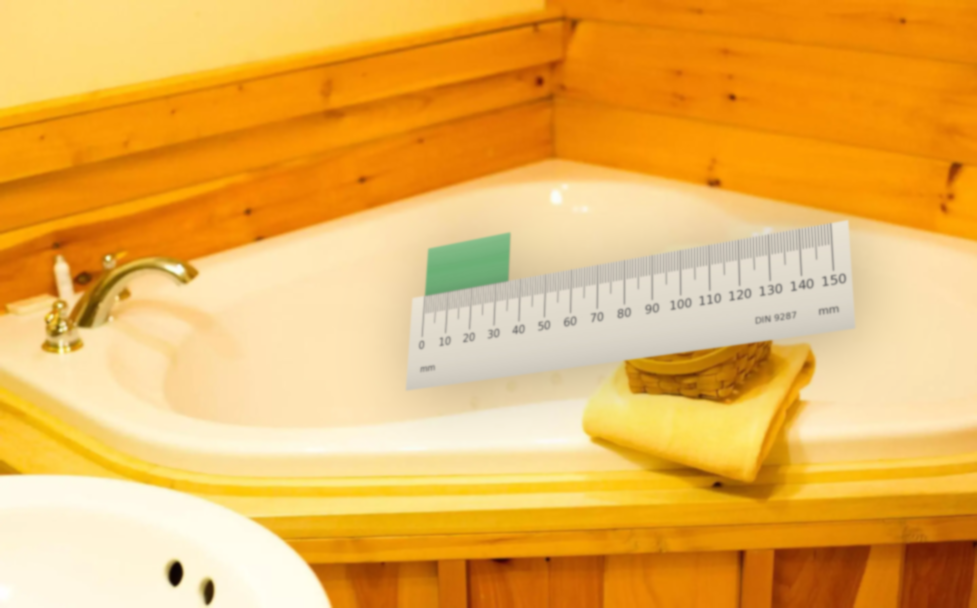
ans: {"value": 35, "unit": "mm"}
